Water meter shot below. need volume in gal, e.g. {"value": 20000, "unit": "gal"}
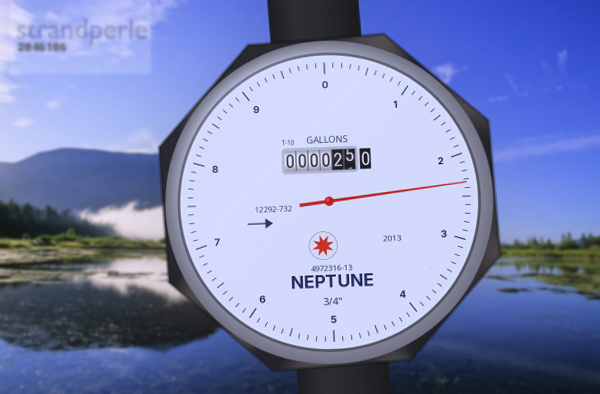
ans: {"value": 252.3, "unit": "gal"}
